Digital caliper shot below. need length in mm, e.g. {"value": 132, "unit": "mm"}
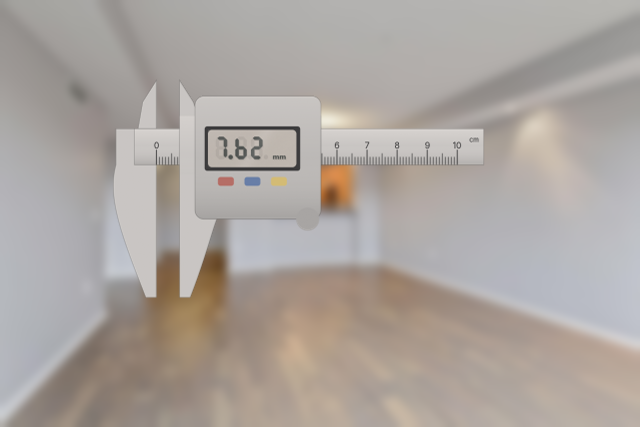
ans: {"value": 7.62, "unit": "mm"}
